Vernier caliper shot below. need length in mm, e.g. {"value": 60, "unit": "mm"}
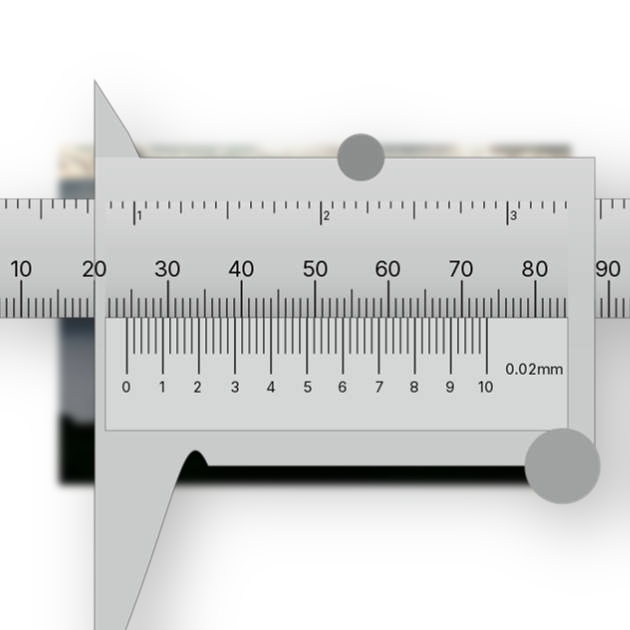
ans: {"value": 24.4, "unit": "mm"}
